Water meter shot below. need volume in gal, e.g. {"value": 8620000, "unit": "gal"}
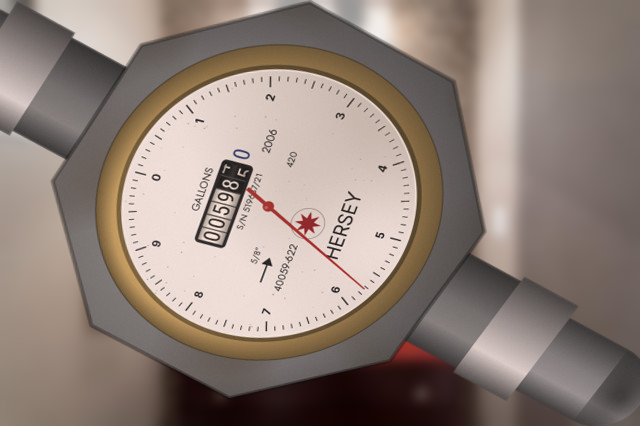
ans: {"value": 59845.7, "unit": "gal"}
